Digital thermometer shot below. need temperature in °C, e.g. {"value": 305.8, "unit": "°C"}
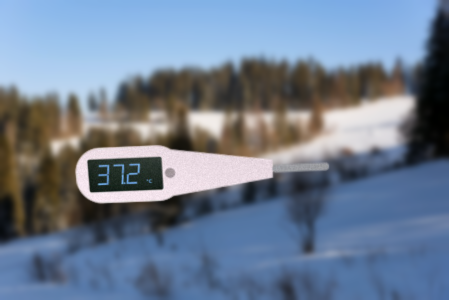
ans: {"value": 37.2, "unit": "°C"}
